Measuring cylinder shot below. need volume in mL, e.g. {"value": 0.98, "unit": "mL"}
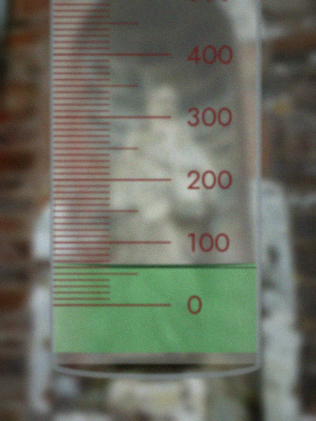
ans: {"value": 60, "unit": "mL"}
